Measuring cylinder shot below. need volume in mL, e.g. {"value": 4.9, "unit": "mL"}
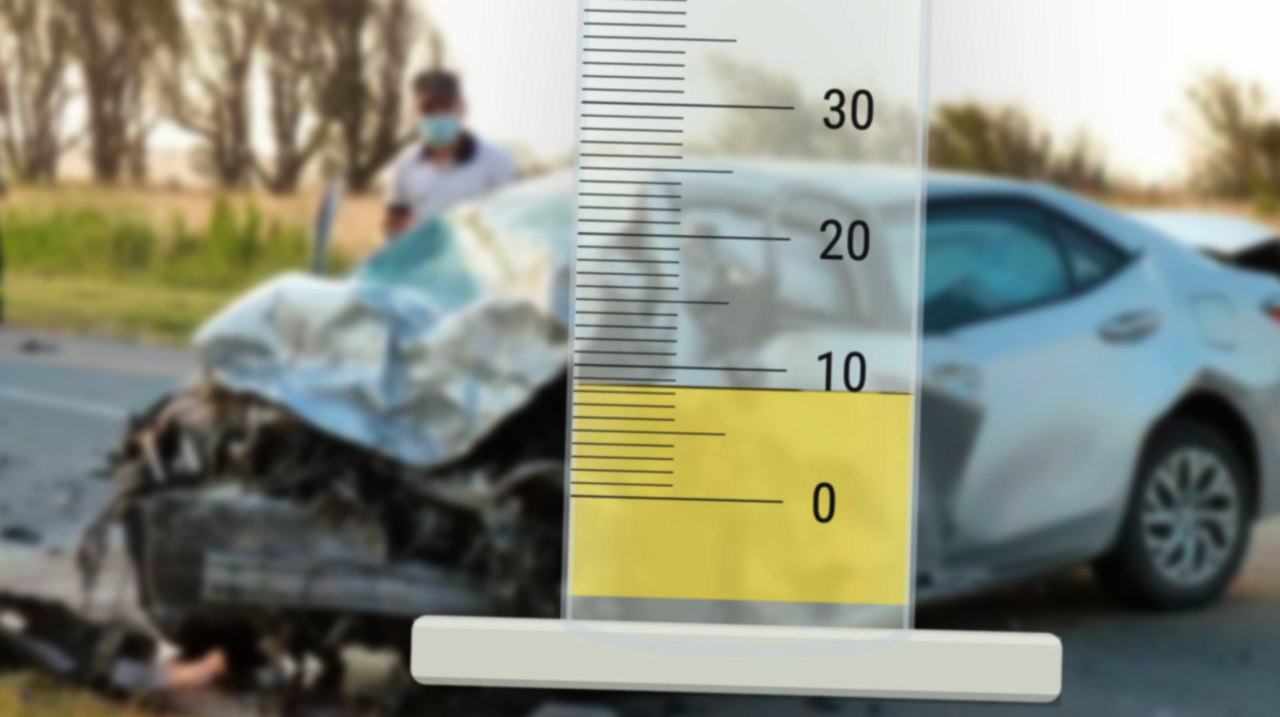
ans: {"value": 8.5, "unit": "mL"}
